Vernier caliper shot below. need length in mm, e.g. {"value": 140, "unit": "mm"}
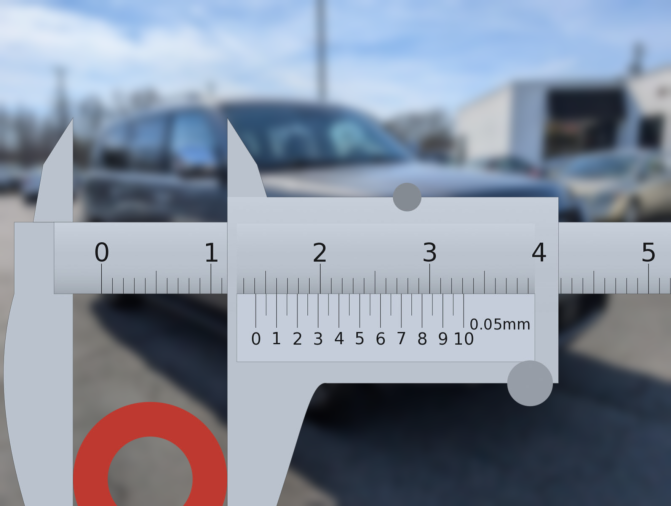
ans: {"value": 14.1, "unit": "mm"}
